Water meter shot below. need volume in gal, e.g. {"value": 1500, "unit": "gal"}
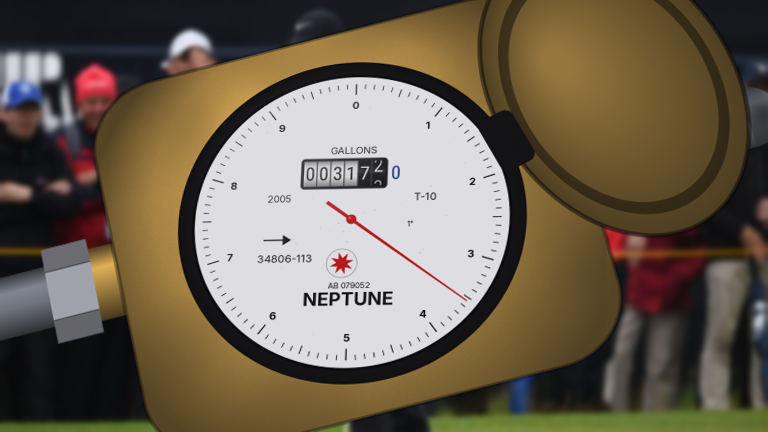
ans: {"value": 31723.5, "unit": "gal"}
